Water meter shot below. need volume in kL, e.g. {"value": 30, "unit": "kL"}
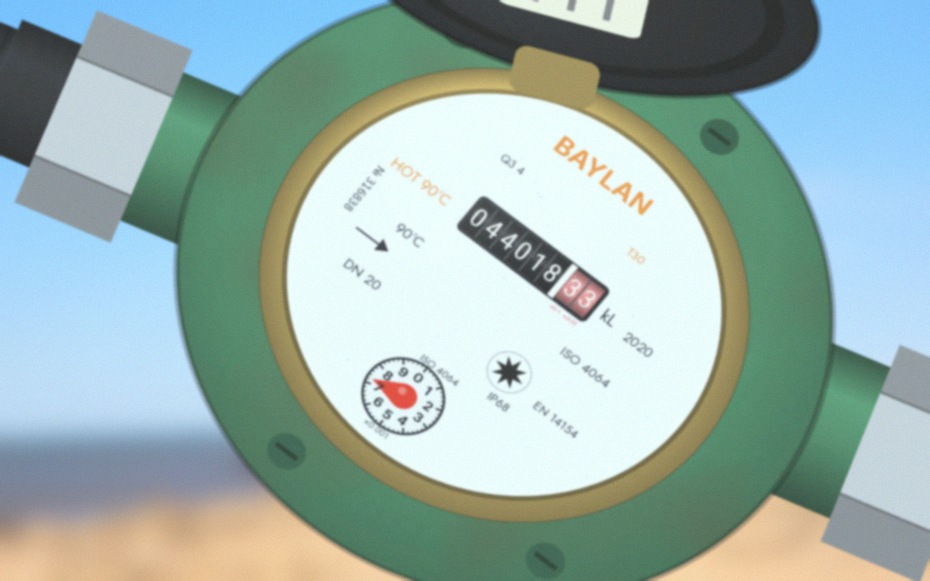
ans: {"value": 44018.337, "unit": "kL"}
